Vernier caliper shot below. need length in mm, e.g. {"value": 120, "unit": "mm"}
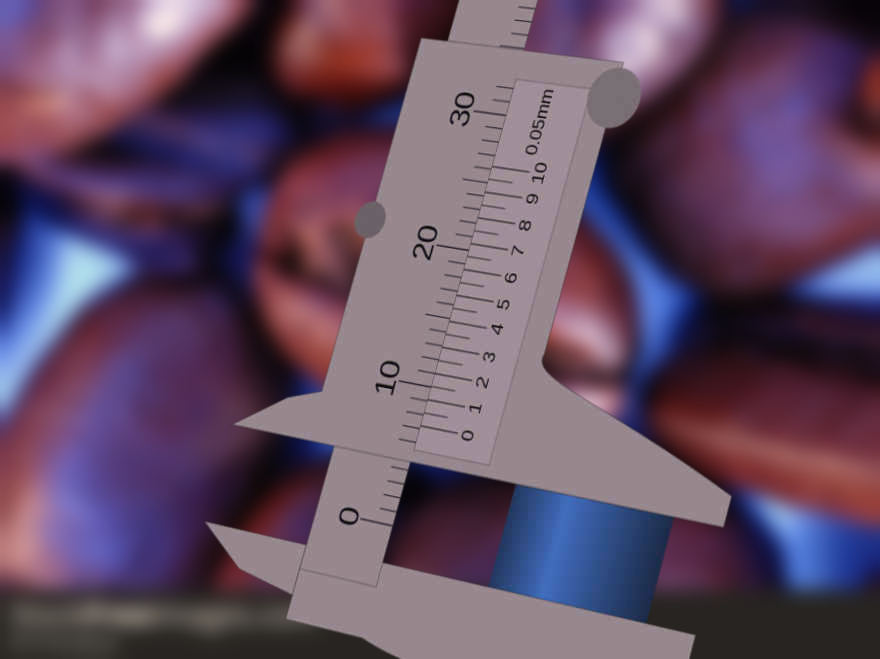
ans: {"value": 7.2, "unit": "mm"}
